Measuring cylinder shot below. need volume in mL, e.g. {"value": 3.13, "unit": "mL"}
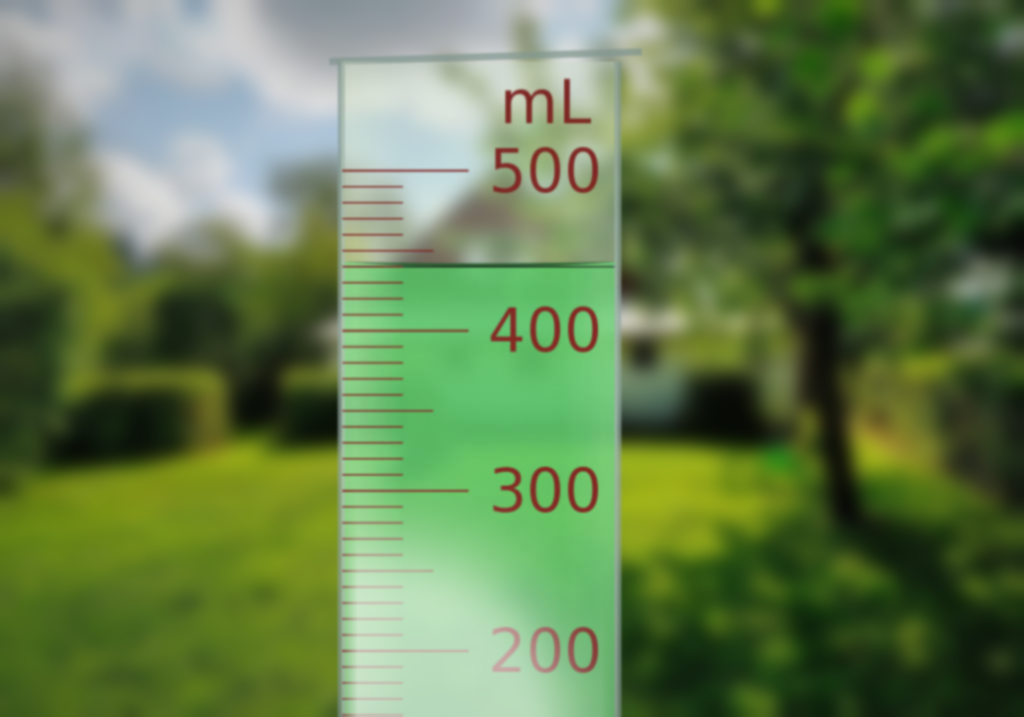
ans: {"value": 440, "unit": "mL"}
